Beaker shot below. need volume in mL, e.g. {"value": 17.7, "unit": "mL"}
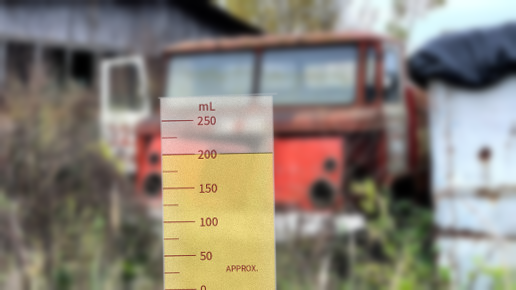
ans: {"value": 200, "unit": "mL"}
